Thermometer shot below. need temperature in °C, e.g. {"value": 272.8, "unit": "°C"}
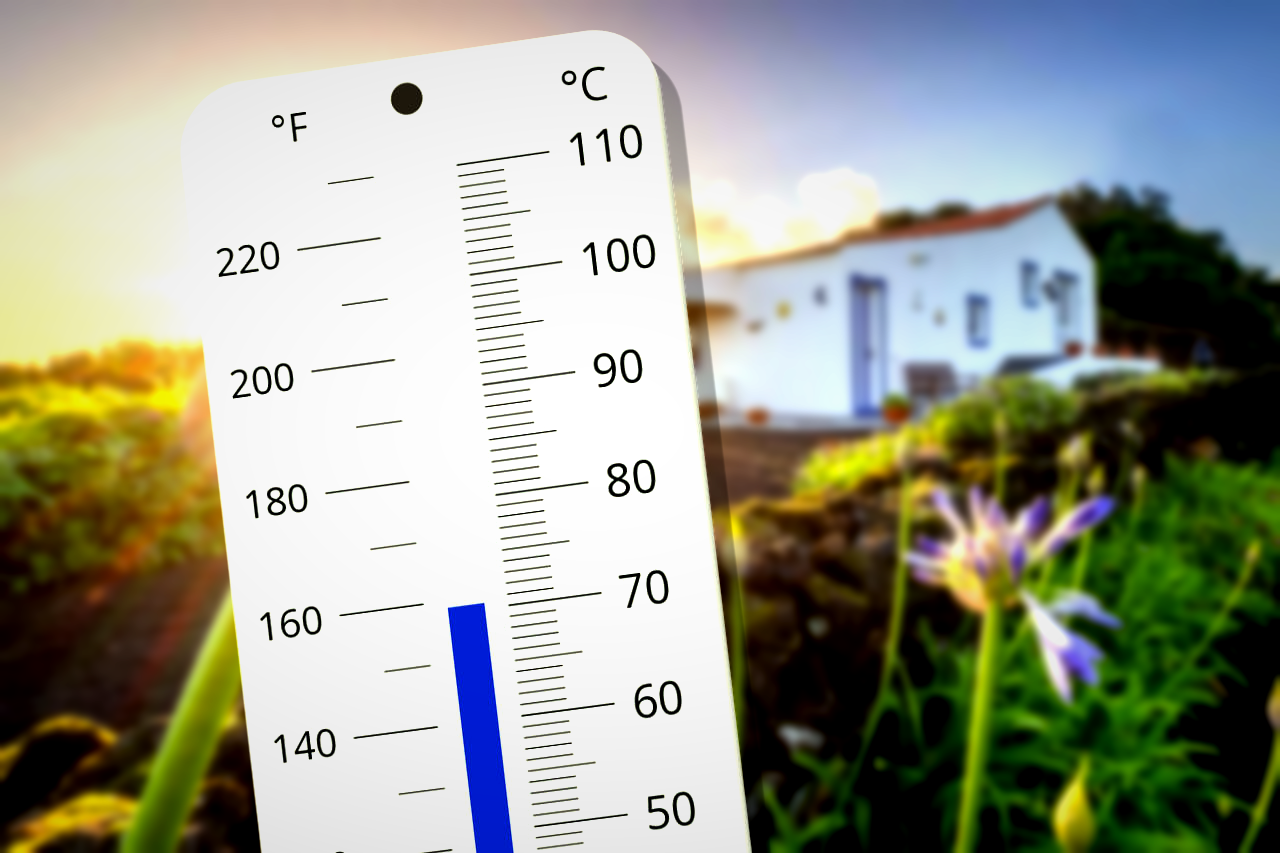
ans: {"value": 70.5, "unit": "°C"}
